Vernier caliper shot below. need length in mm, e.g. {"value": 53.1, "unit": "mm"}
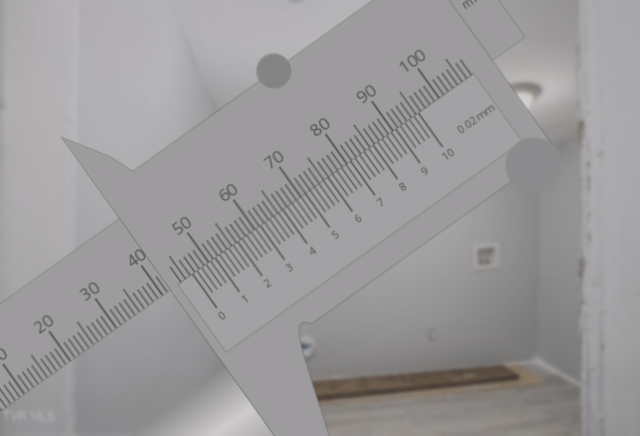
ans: {"value": 46.5, "unit": "mm"}
